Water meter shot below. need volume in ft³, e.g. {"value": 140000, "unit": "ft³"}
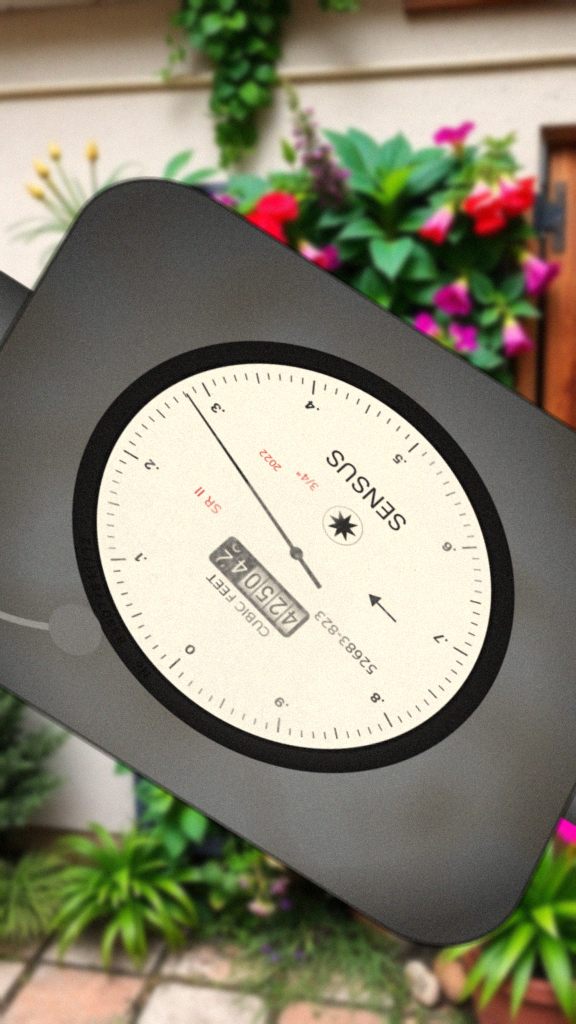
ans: {"value": 425042.28, "unit": "ft³"}
